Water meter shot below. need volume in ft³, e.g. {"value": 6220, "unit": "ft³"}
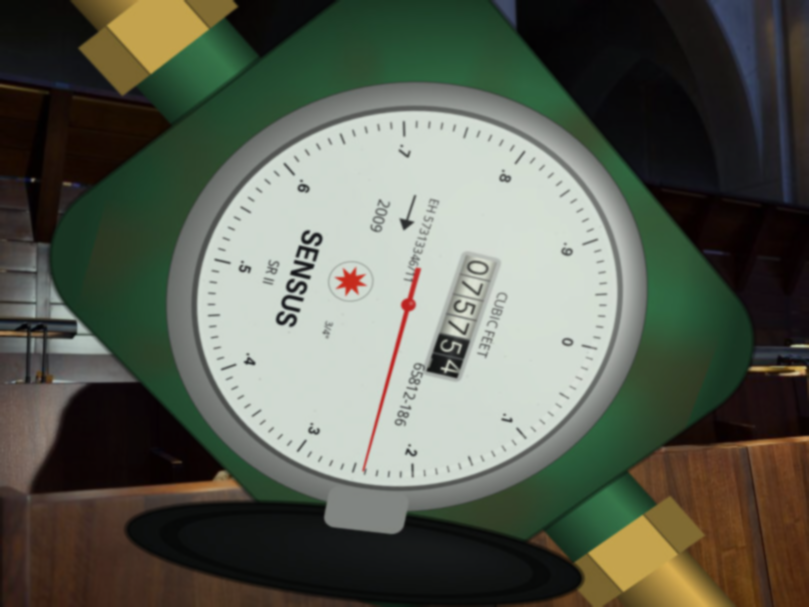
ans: {"value": 75754.24, "unit": "ft³"}
